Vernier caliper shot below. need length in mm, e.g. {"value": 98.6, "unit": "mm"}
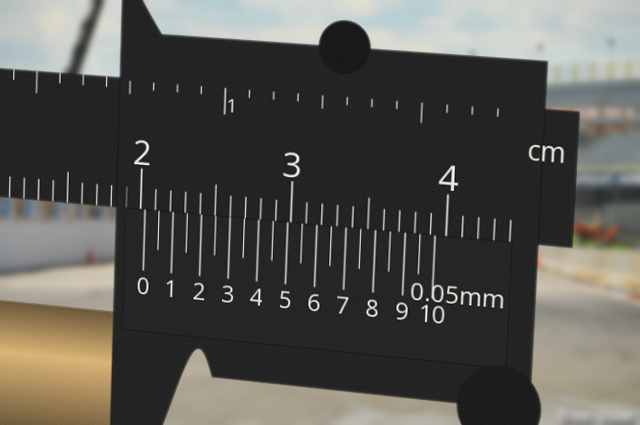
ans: {"value": 20.3, "unit": "mm"}
